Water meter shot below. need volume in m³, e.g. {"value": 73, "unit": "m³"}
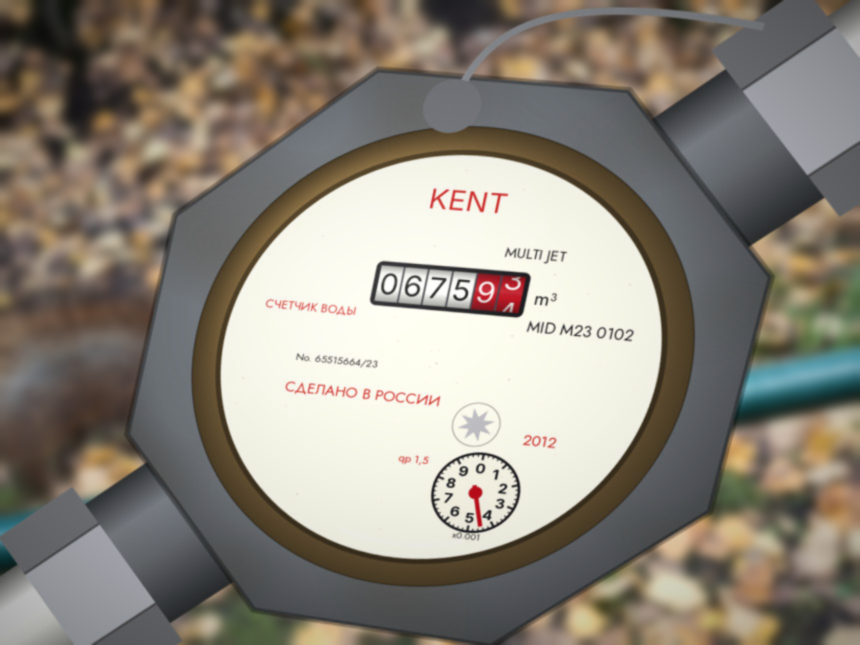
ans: {"value": 675.934, "unit": "m³"}
